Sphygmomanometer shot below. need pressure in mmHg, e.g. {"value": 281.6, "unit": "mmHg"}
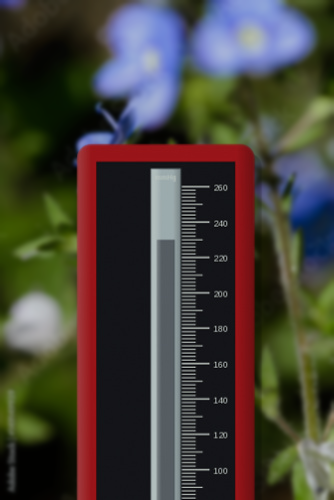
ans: {"value": 230, "unit": "mmHg"}
